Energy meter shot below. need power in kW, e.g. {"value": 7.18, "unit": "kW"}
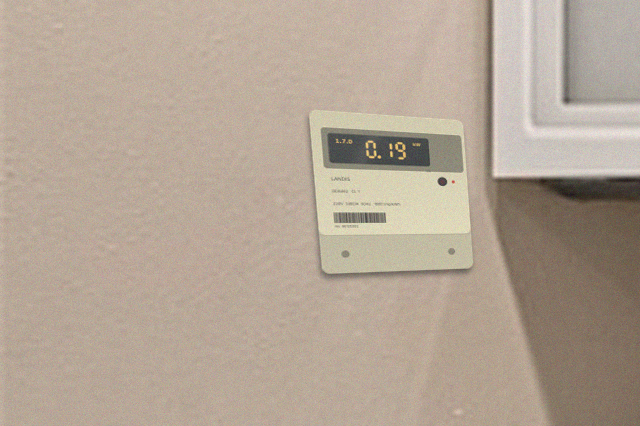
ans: {"value": 0.19, "unit": "kW"}
